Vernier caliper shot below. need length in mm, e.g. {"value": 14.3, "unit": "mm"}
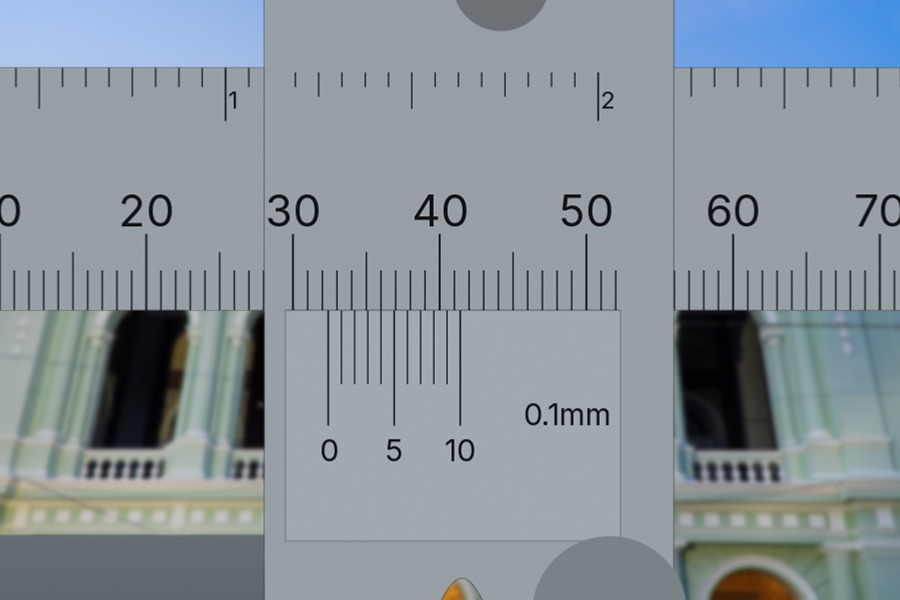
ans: {"value": 32.4, "unit": "mm"}
